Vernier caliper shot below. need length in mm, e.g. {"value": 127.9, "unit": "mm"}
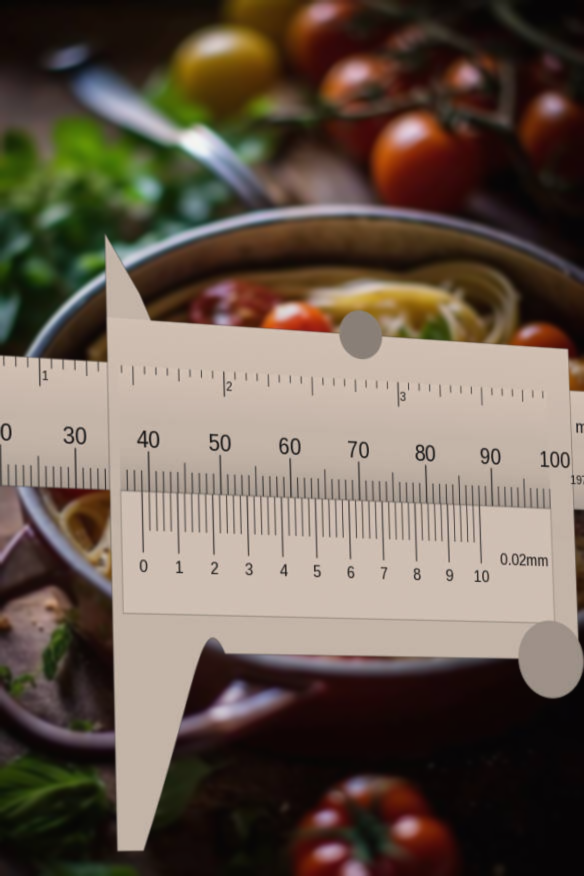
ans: {"value": 39.0, "unit": "mm"}
